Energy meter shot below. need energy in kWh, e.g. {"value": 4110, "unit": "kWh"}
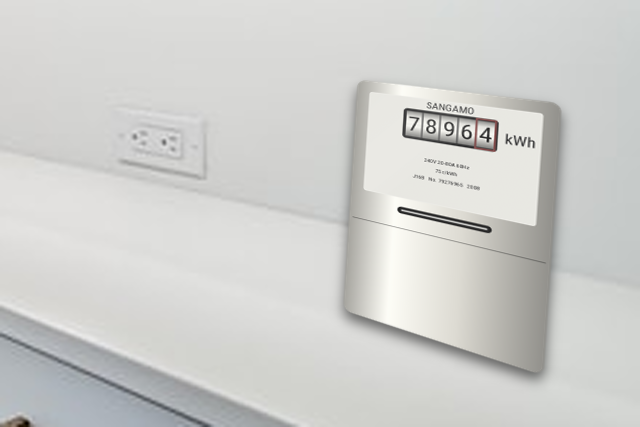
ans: {"value": 7896.4, "unit": "kWh"}
